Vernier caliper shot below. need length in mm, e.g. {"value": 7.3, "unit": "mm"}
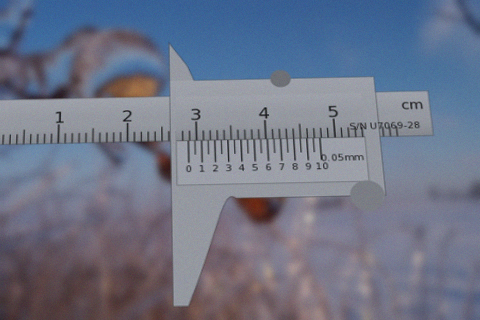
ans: {"value": 28.8, "unit": "mm"}
